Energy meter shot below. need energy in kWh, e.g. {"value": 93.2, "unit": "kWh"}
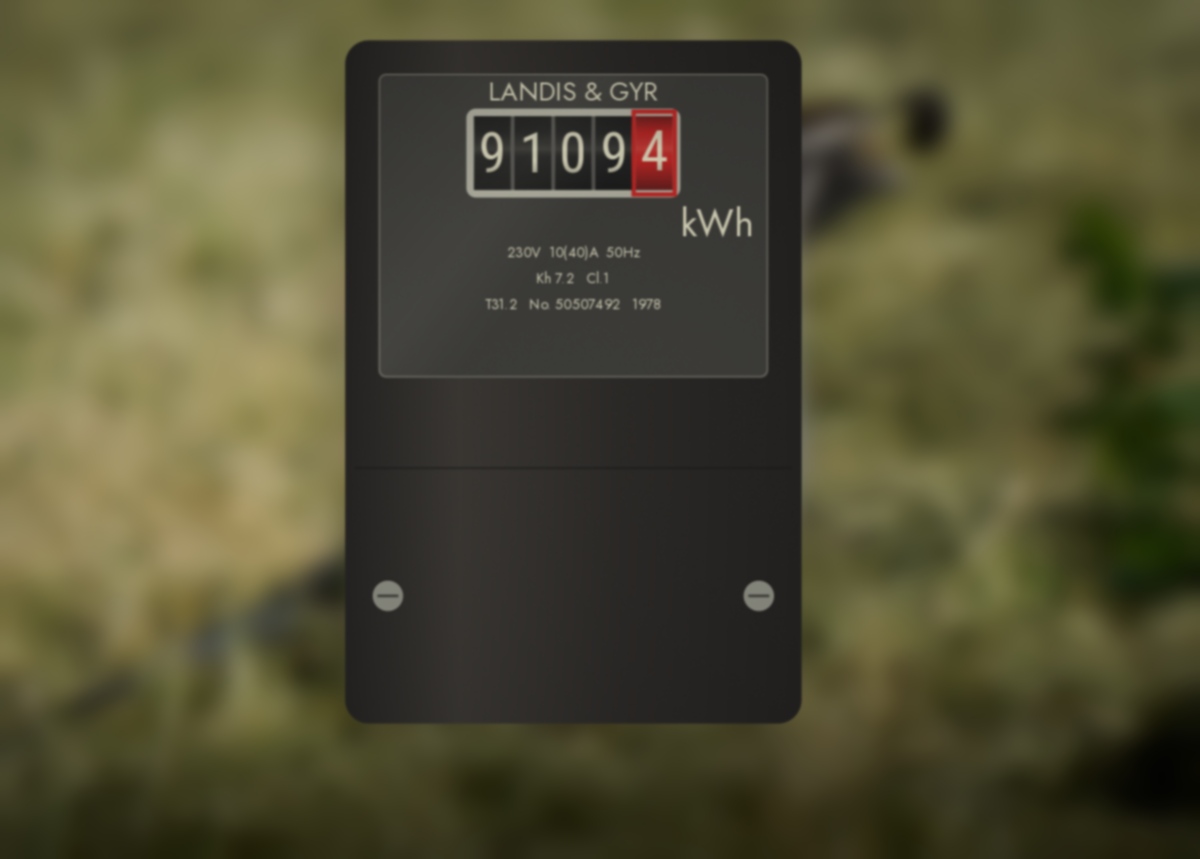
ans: {"value": 9109.4, "unit": "kWh"}
